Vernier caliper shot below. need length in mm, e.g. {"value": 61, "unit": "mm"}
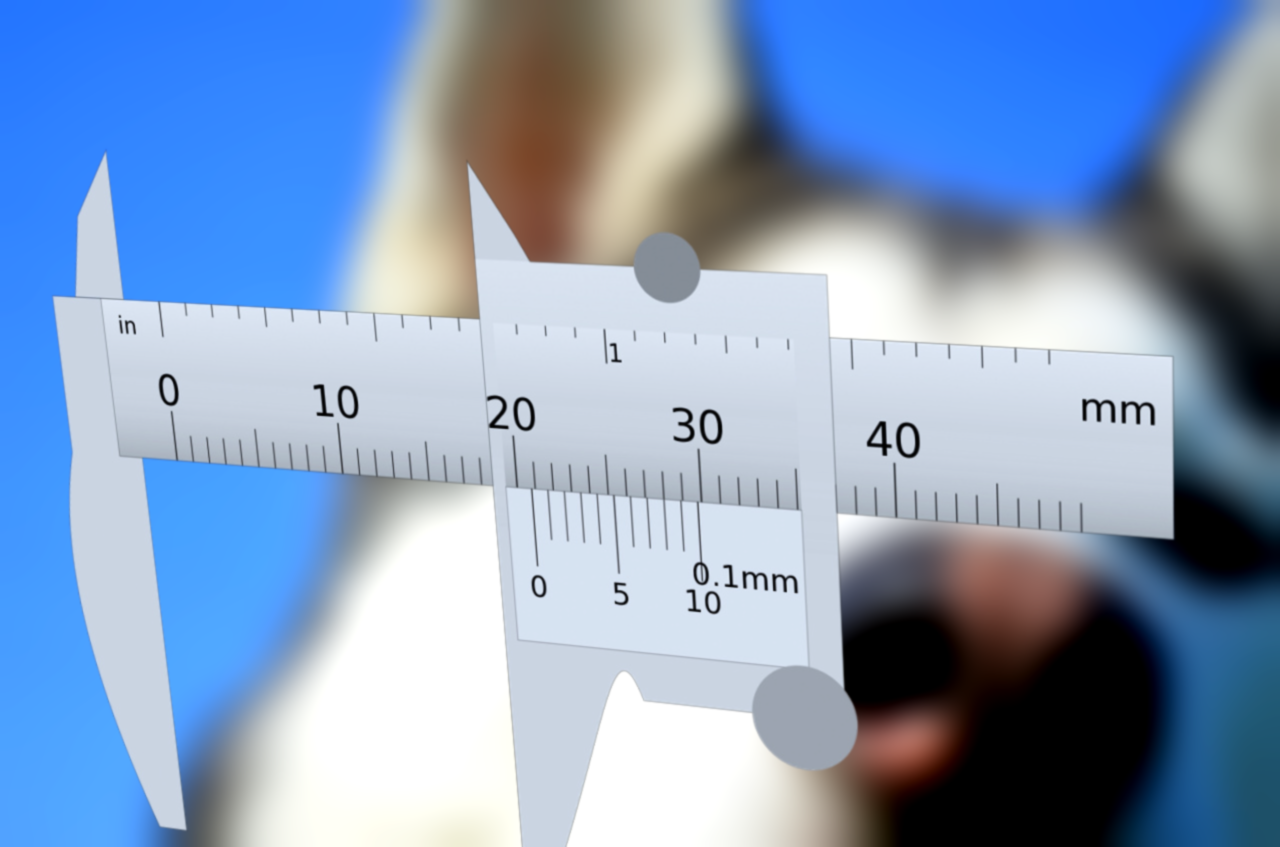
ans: {"value": 20.8, "unit": "mm"}
